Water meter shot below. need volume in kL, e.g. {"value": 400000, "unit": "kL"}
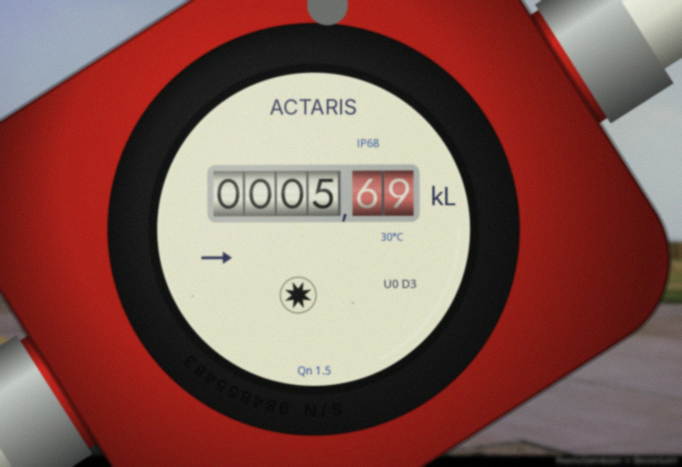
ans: {"value": 5.69, "unit": "kL"}
